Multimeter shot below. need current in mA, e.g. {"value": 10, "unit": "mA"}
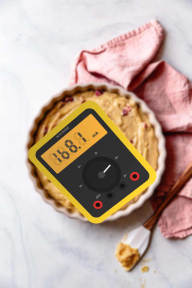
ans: {"value": 168.1, "unit": "mA"}
